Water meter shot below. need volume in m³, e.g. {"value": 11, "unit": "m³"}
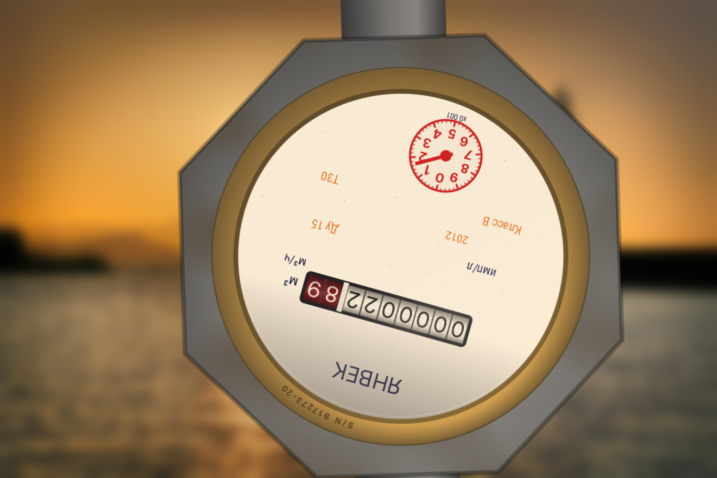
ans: {"value": 22.891, "unit": "m³"}
